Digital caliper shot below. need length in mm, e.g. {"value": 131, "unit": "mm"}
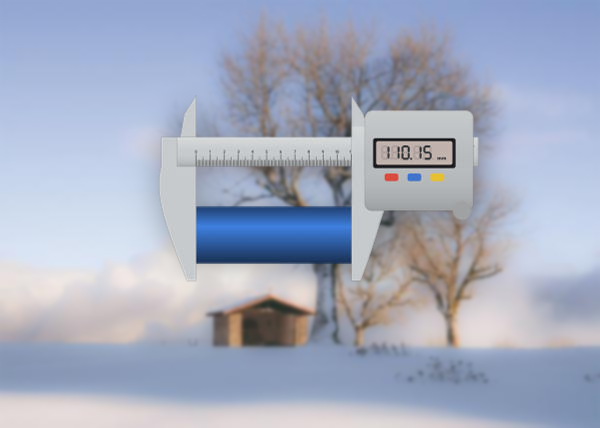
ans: {"value": 110.15, "unit": "mm"}
